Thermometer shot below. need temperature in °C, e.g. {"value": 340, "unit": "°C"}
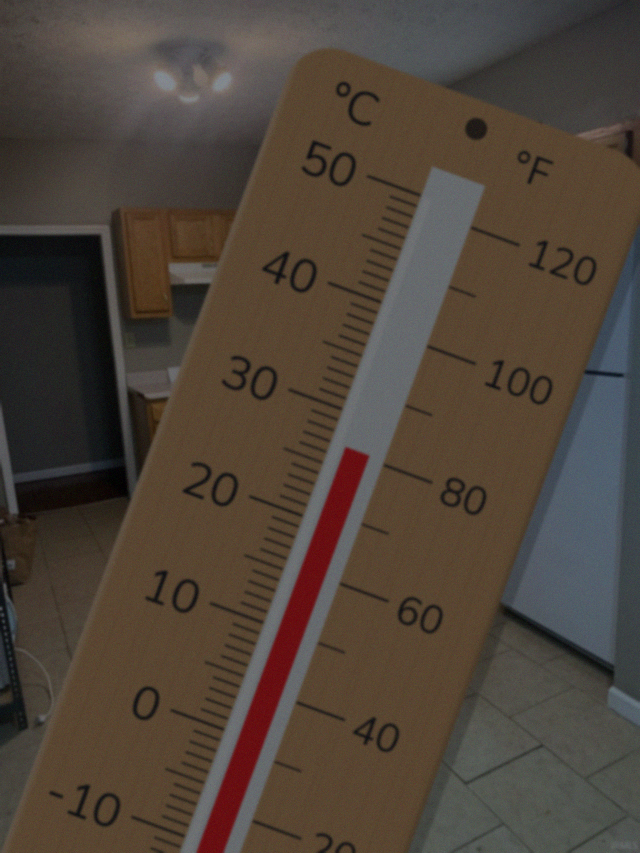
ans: {"value": 27, "unit": "°C"}
